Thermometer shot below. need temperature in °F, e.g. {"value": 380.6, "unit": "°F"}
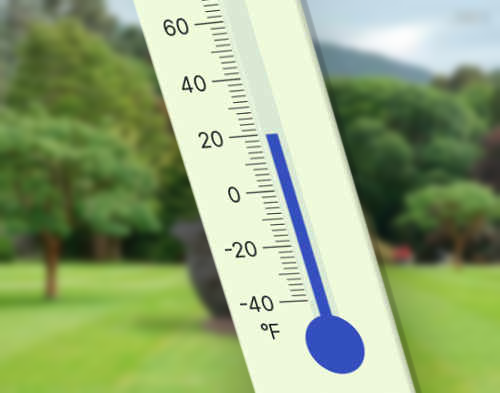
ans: {"value": 20, "unit": "°F"}
